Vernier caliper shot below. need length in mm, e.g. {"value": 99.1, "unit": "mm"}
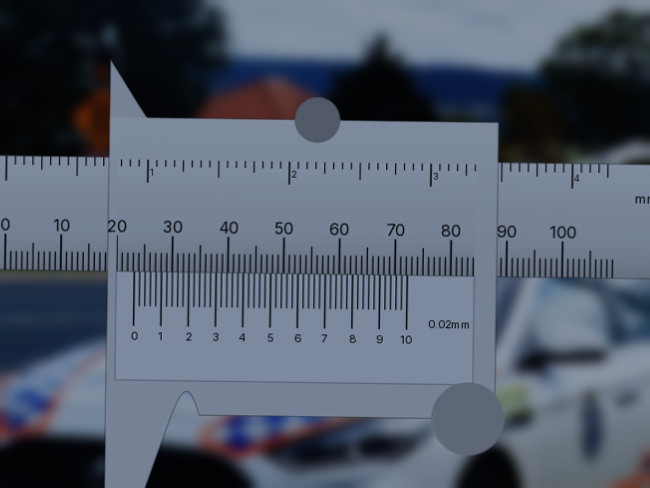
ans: {"value": 23.2, "unit": "mm"}
